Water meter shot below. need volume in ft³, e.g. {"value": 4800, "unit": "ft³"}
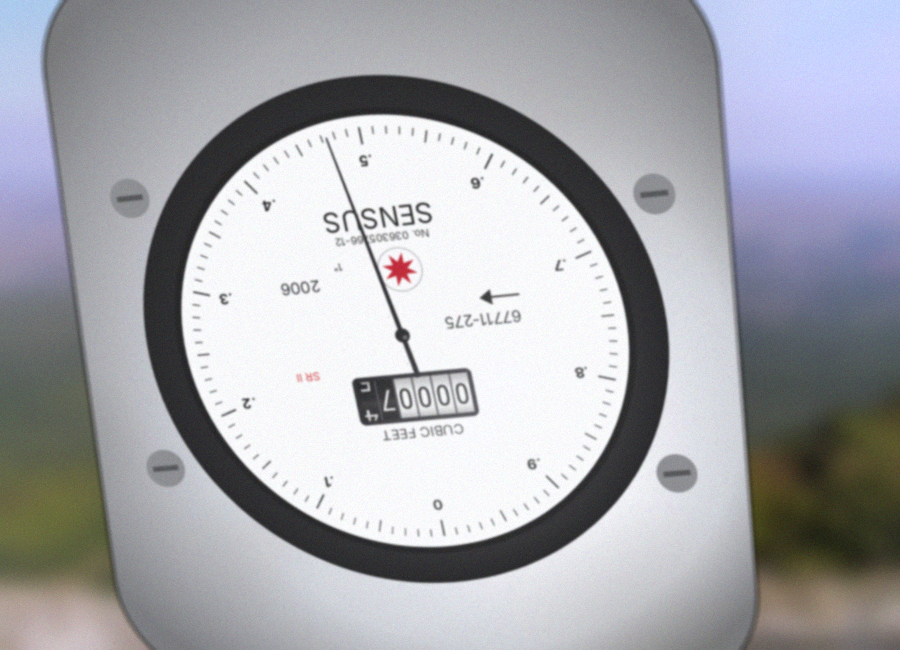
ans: {"value": 74.47, "unit": "ft³"}
